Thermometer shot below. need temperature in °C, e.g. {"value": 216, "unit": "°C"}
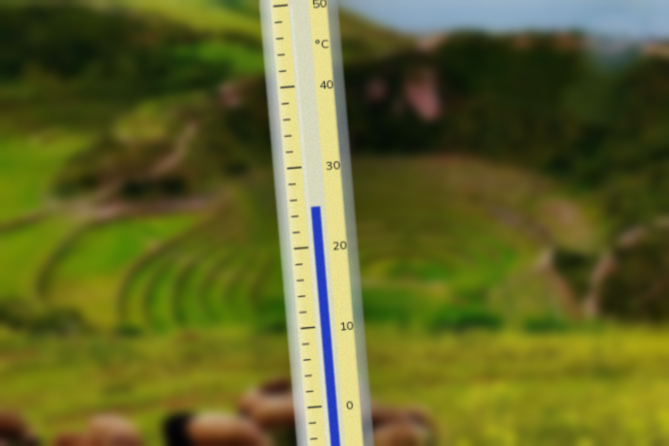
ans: {"value": 25, "unit": "°C"}
